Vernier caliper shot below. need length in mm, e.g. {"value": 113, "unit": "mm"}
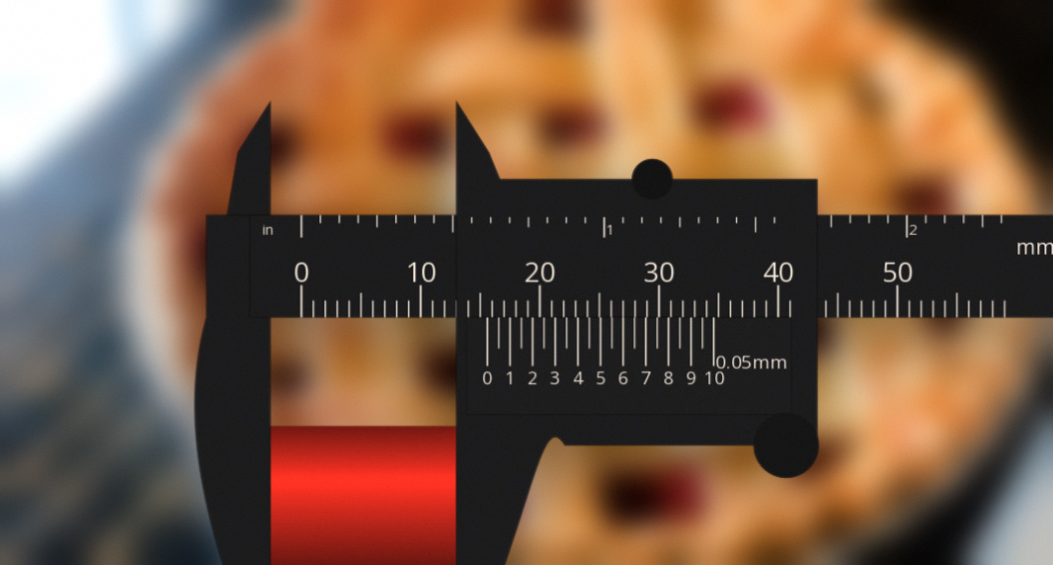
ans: {"value": 15.6, "unit": "mm"}
